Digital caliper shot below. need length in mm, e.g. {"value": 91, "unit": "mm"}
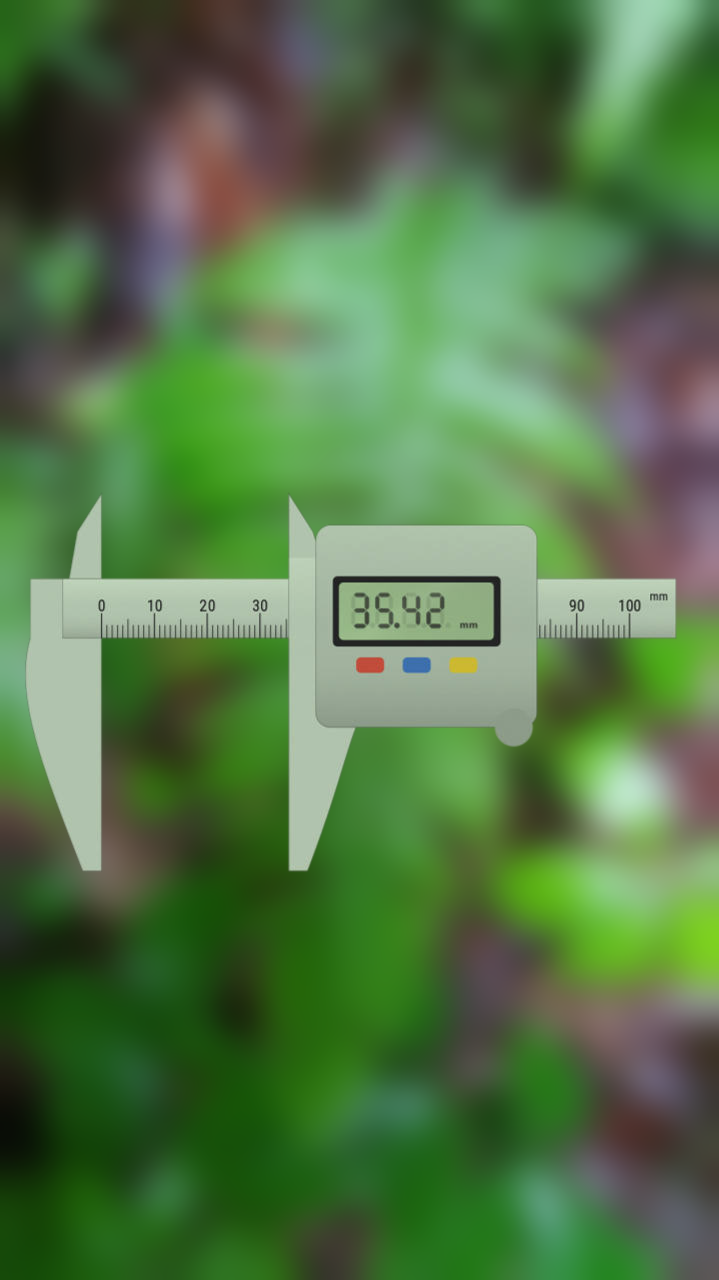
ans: {"value": 35.42, "unit": "mm"}
